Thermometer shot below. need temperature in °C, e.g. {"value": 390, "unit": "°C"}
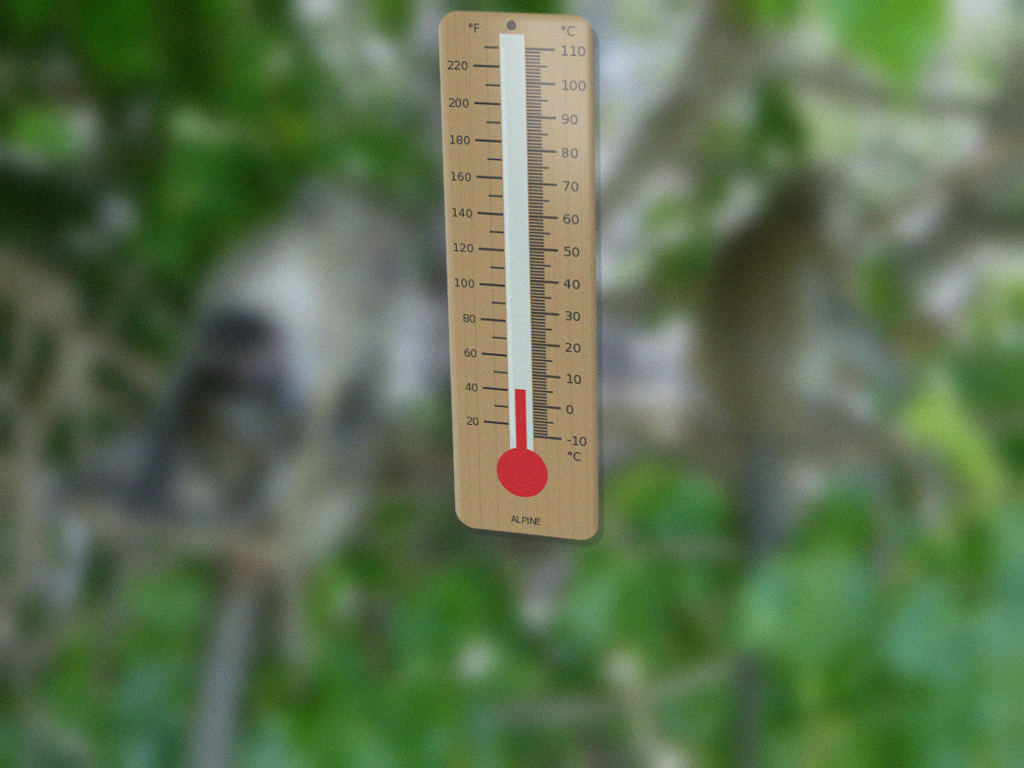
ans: {"value": 5, "unit": "°C"}
